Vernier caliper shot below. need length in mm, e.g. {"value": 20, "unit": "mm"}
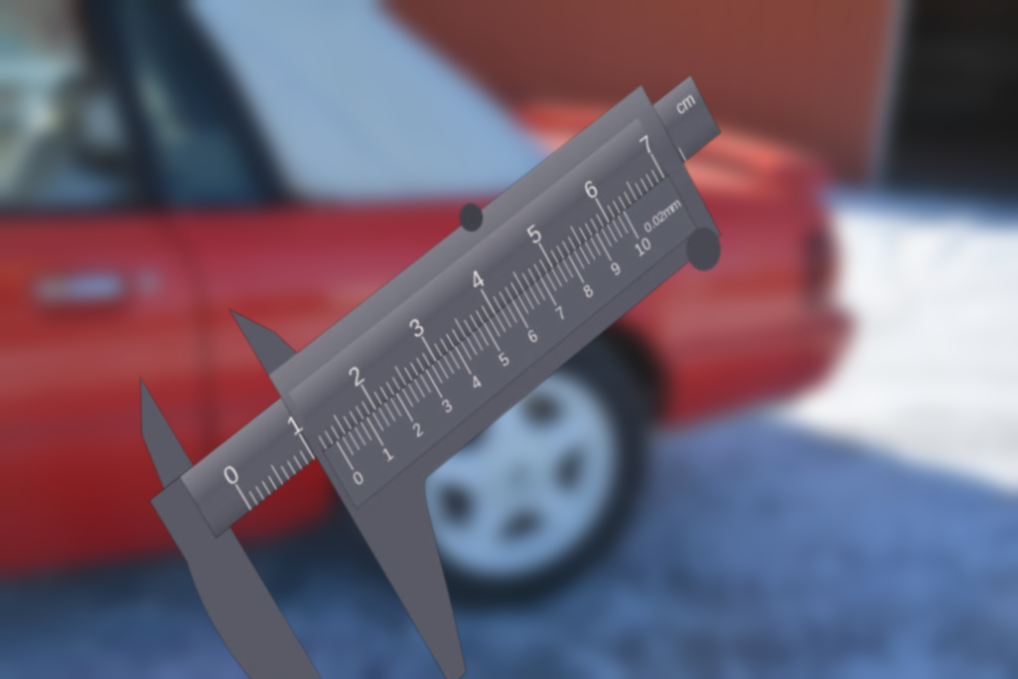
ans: {"value": 13.6, "unit": "mm"}
